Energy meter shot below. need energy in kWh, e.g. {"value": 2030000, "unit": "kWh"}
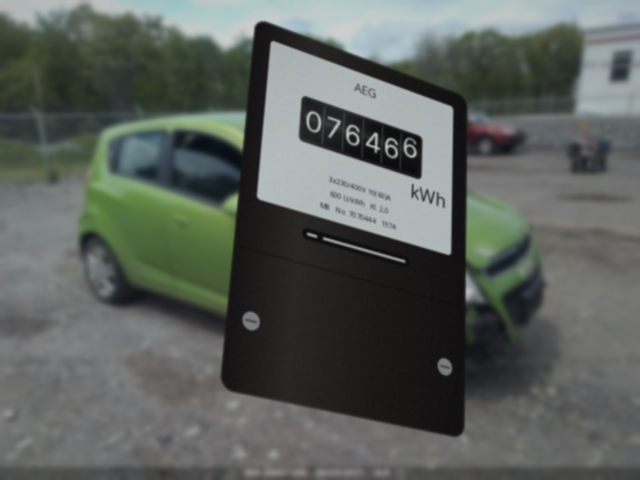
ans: {"value": 76466, "unit": "kWh"}
